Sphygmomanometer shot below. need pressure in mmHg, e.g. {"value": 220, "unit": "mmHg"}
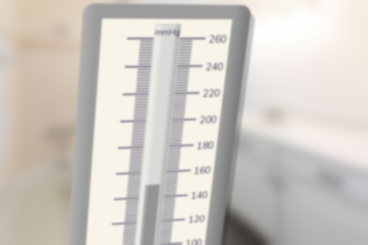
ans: {"value": 150, "unit": "mmHg"}
